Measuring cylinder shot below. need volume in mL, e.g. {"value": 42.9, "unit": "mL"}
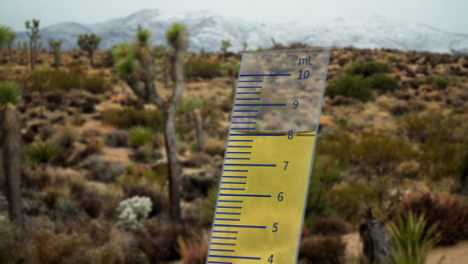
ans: {"value": 8, "unit": "mL"}
